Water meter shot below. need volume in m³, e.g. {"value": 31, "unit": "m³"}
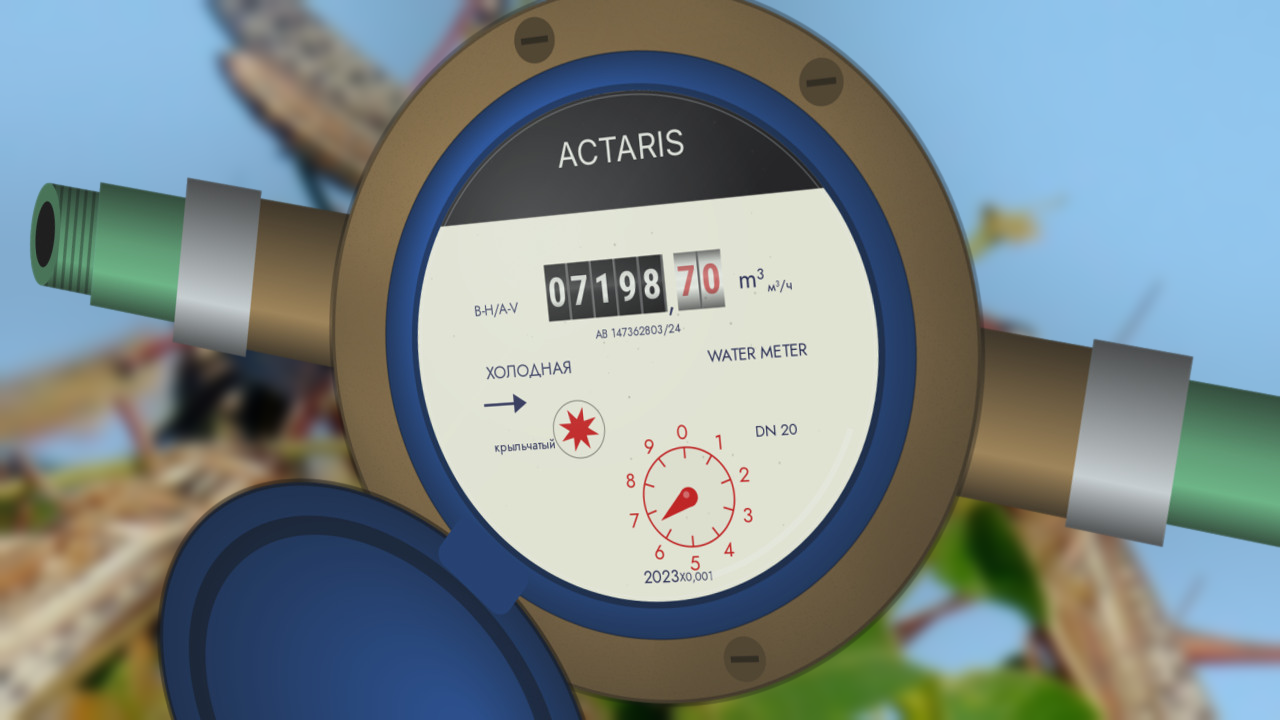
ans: {"value": 7198.706, "unit": "m³"}
